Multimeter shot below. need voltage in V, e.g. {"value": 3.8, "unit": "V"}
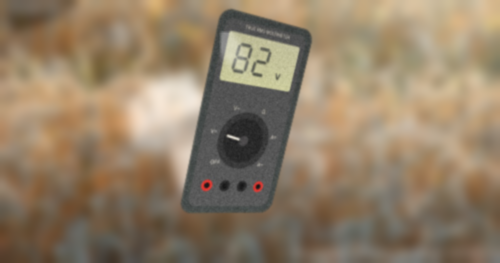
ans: {"value": 82, "unit": "V"}
